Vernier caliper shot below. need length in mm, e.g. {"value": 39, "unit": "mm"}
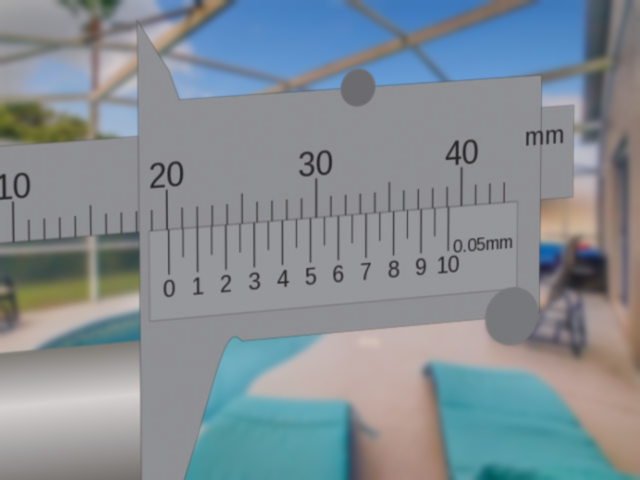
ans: {"value": 20.1, "unit": "mm"}
